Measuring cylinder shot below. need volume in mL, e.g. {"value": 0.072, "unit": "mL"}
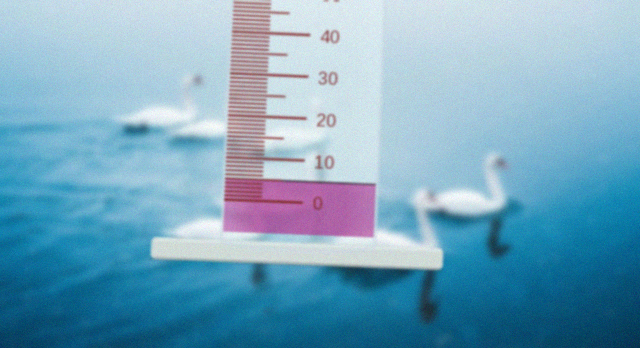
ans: {"value": 5, "unit": "mL"}
